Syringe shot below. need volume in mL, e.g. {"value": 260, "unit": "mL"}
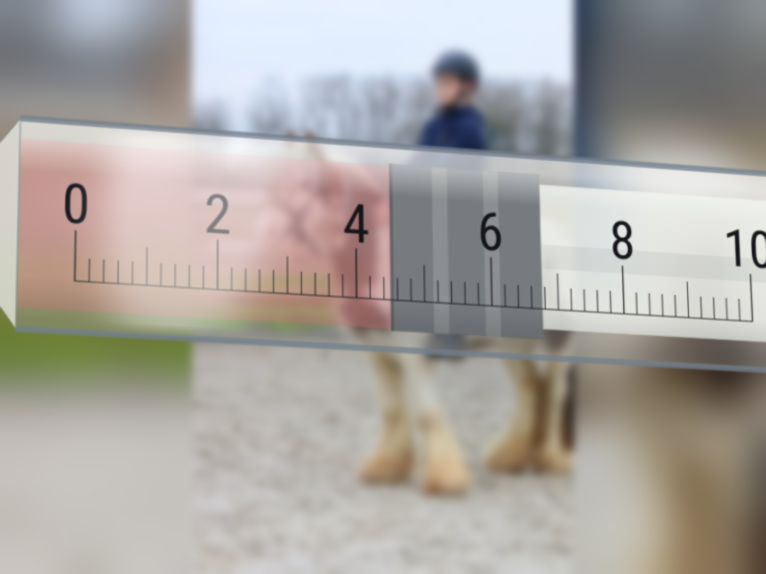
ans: {"value": 4.5, "unit": "mL"}
